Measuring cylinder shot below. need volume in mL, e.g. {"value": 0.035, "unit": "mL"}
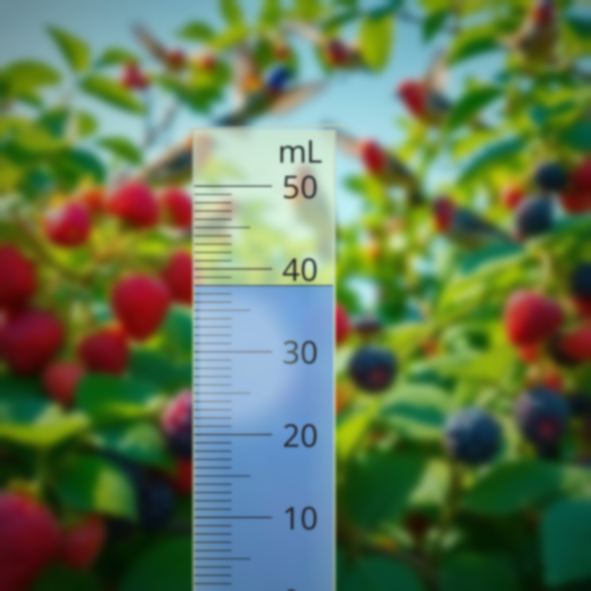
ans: {"value": 38, "unit": "mL"}
